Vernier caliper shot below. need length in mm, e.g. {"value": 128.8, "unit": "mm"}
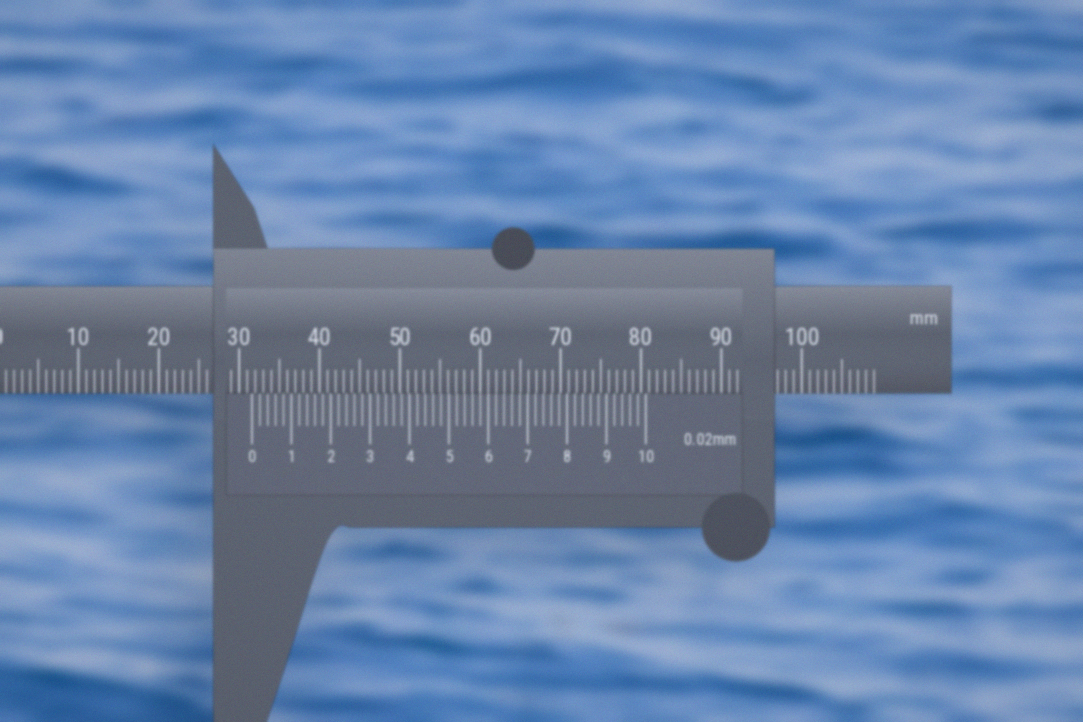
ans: {"value": 31.6, "unit": "mm"}
